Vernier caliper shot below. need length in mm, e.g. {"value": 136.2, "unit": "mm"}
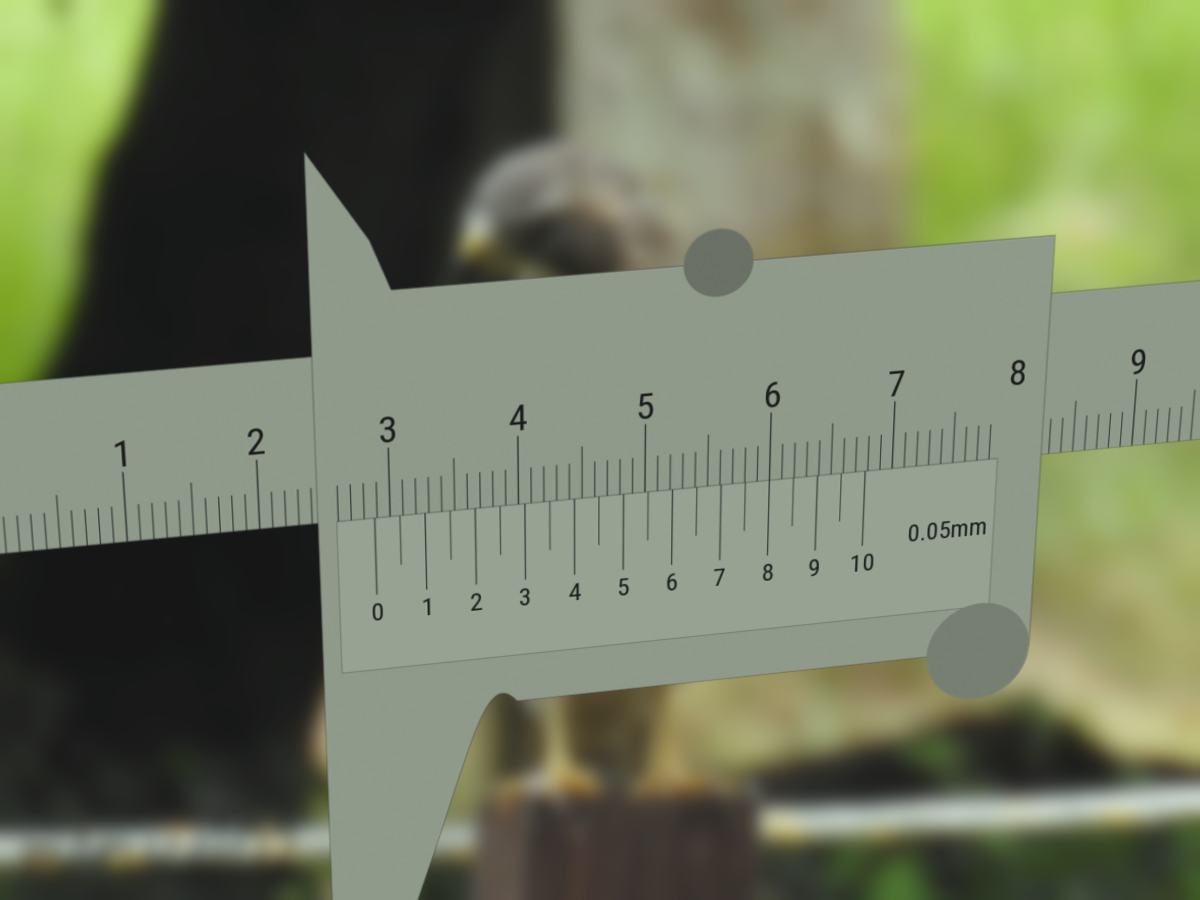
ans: {"value": 28.8, "unit": "mm"}
